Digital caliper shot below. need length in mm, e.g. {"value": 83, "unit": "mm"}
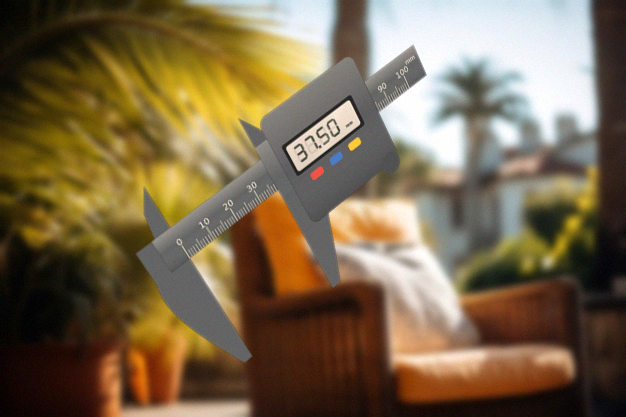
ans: {"value": 37.50, "unit": "mm"}
